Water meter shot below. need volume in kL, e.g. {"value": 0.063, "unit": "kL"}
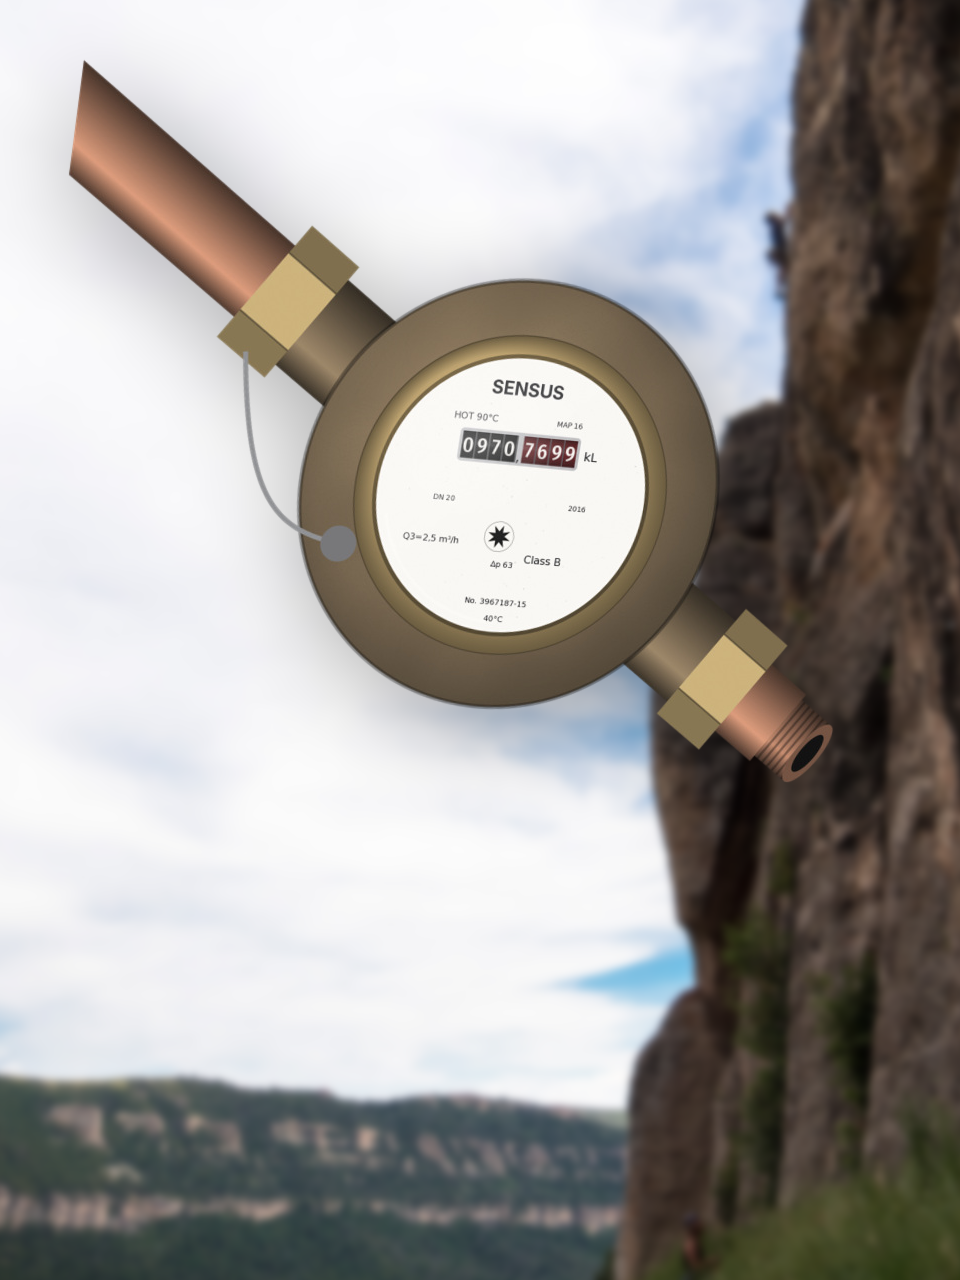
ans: {"value": 970.7699, "unit": "kL"}
